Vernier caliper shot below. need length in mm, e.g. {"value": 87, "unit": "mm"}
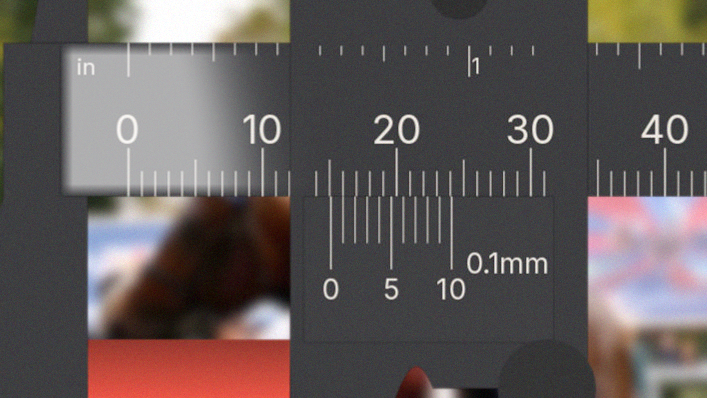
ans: {"value": 15.1, "unit": "mm"}
